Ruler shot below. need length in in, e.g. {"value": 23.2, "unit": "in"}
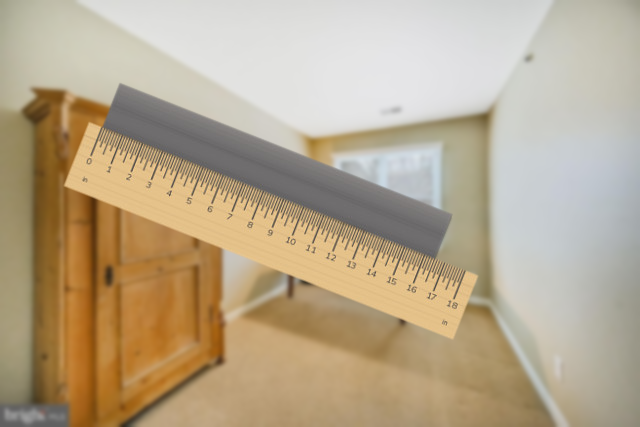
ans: {"value": 16.5, "unit": "in"}
